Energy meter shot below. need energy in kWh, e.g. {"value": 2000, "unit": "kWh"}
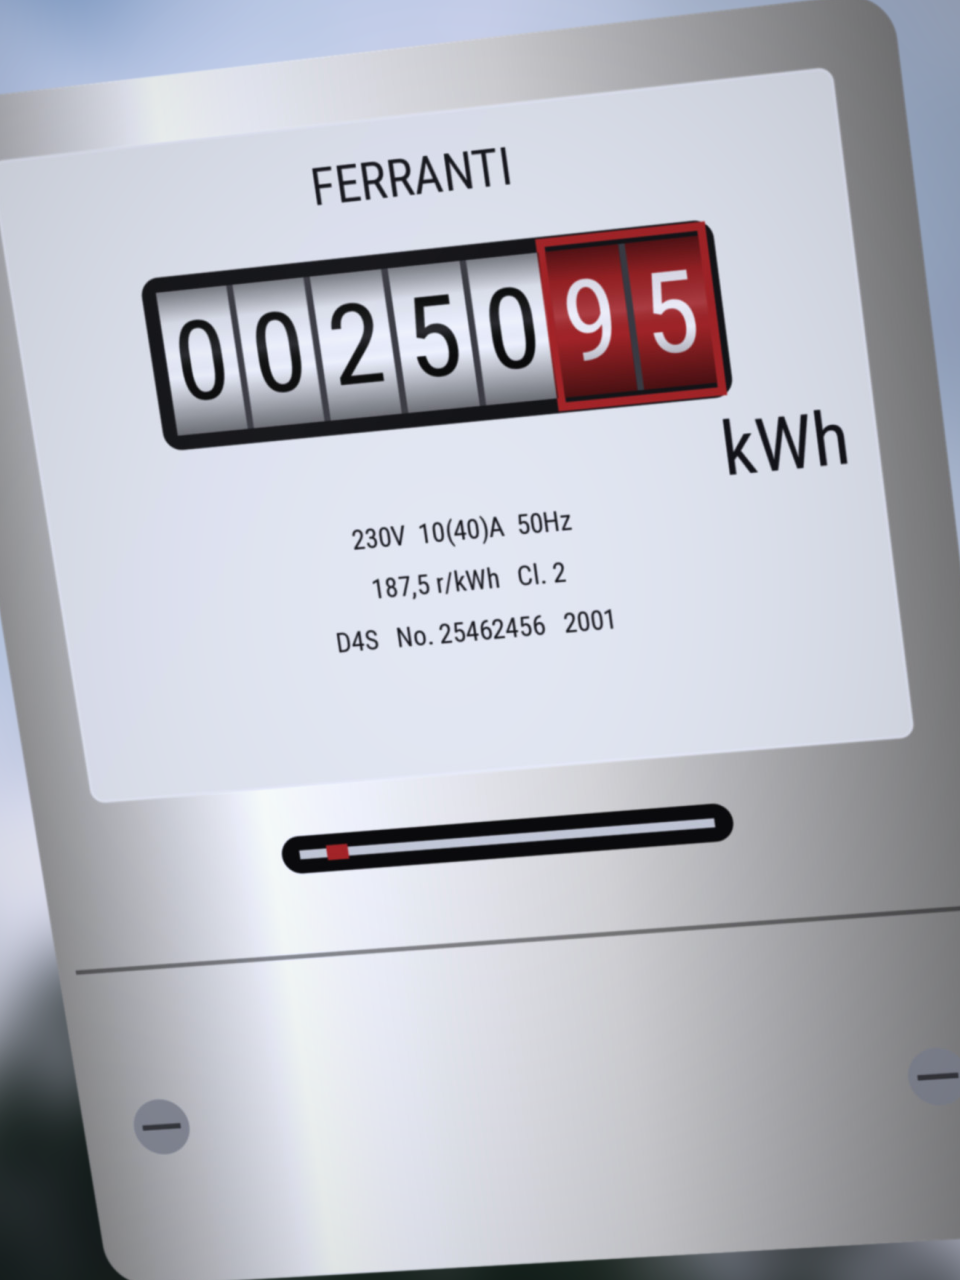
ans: {"value": 250.95, "unit": "kWh"}
